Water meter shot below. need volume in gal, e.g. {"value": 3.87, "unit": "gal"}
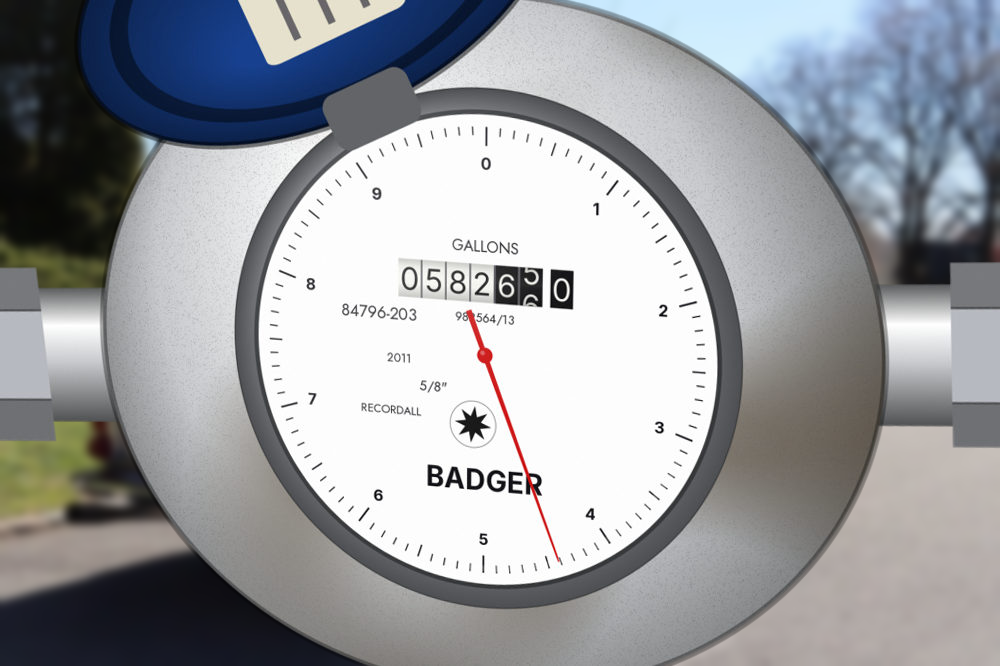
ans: {"value": 582654.4, "unit": "gal"}
